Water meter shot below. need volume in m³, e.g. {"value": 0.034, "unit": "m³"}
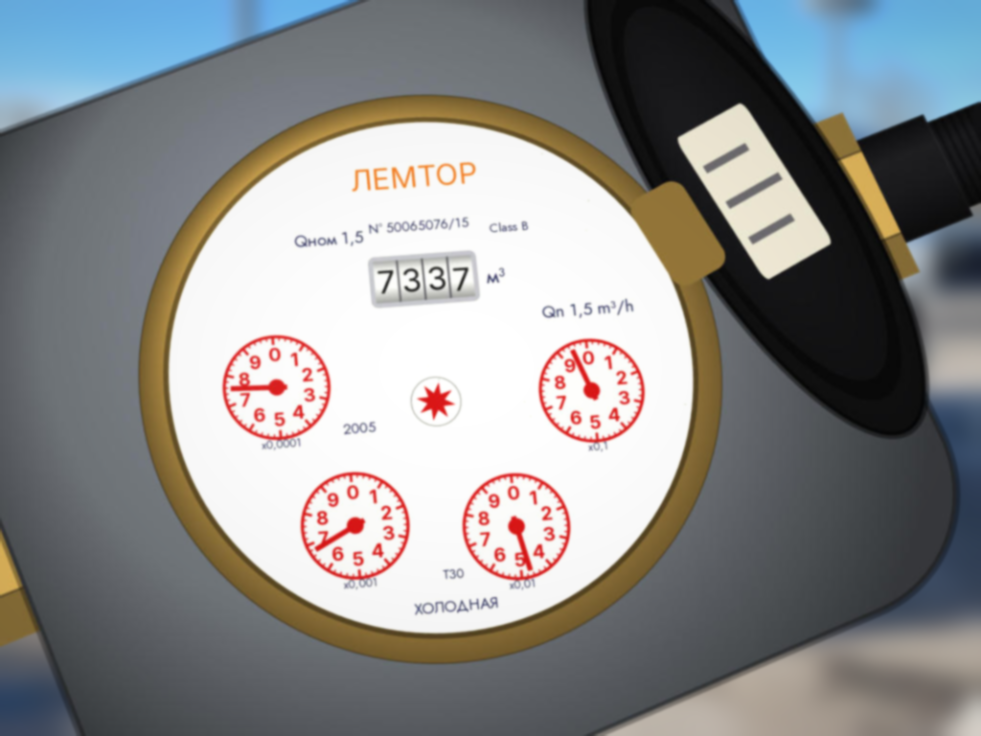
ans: {"value": 7336.9467, "unit": "m³"}
